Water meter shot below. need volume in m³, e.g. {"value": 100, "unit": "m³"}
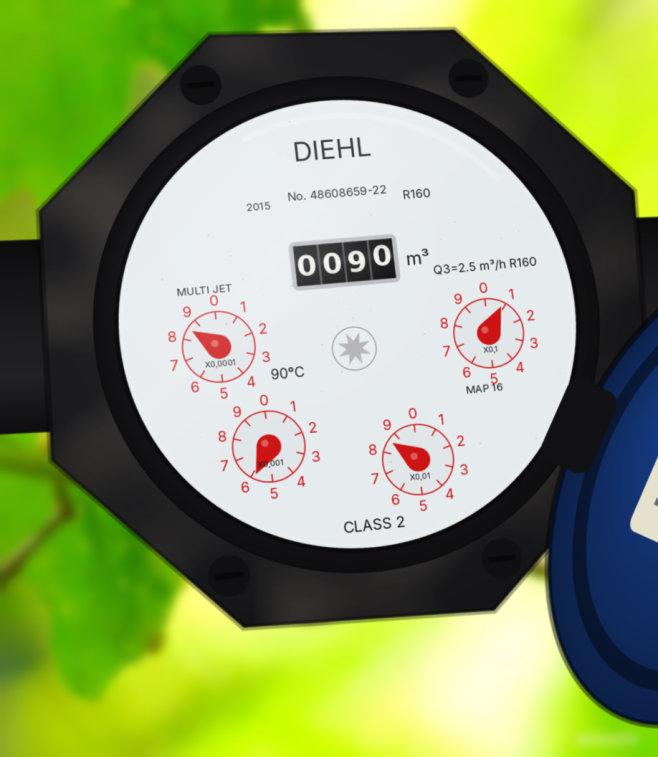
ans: {"value": 90.0858, "unit": "m³"}
